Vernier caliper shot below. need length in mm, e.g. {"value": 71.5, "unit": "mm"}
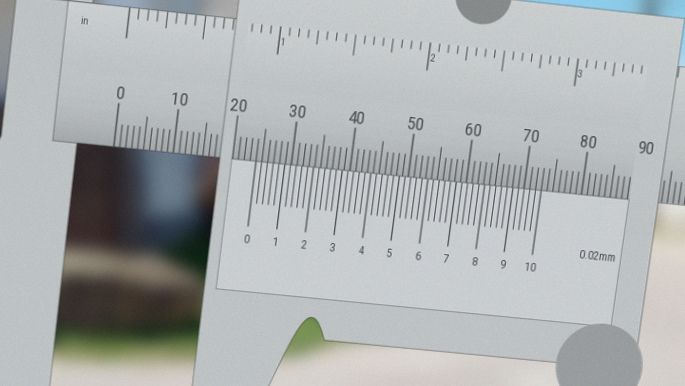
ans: {"value": 24.0, "unit": "mm"}
